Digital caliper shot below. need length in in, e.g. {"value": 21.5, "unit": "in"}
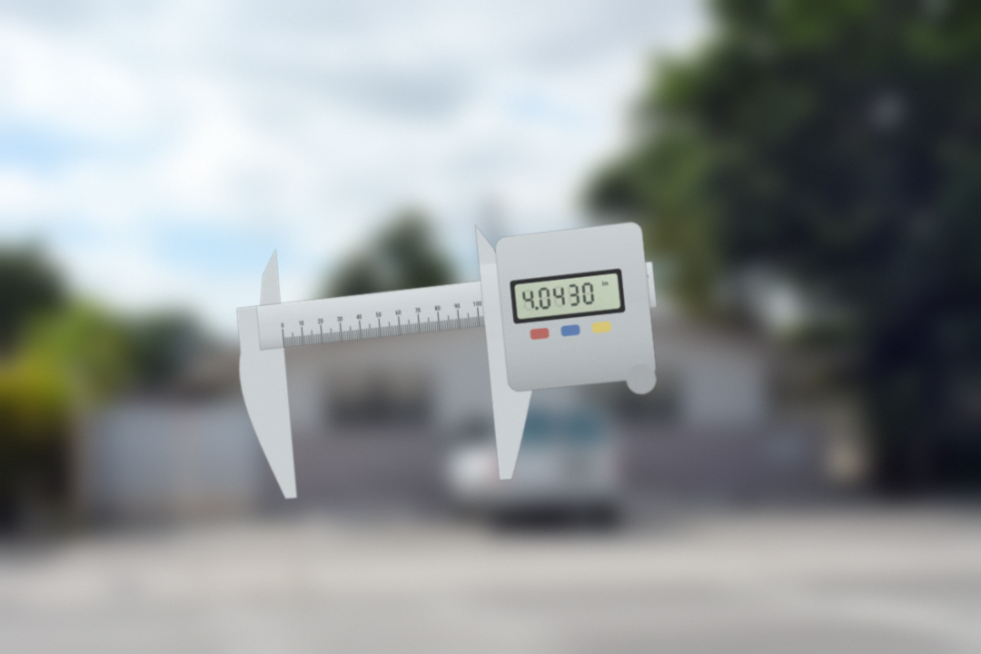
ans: {"value": 4.0430, "unit": "in"}
